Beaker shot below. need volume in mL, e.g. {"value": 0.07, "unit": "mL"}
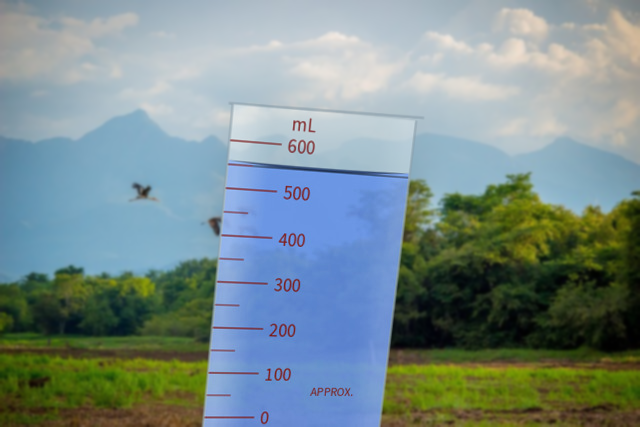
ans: {"value": 550, "unit": "mL"}
